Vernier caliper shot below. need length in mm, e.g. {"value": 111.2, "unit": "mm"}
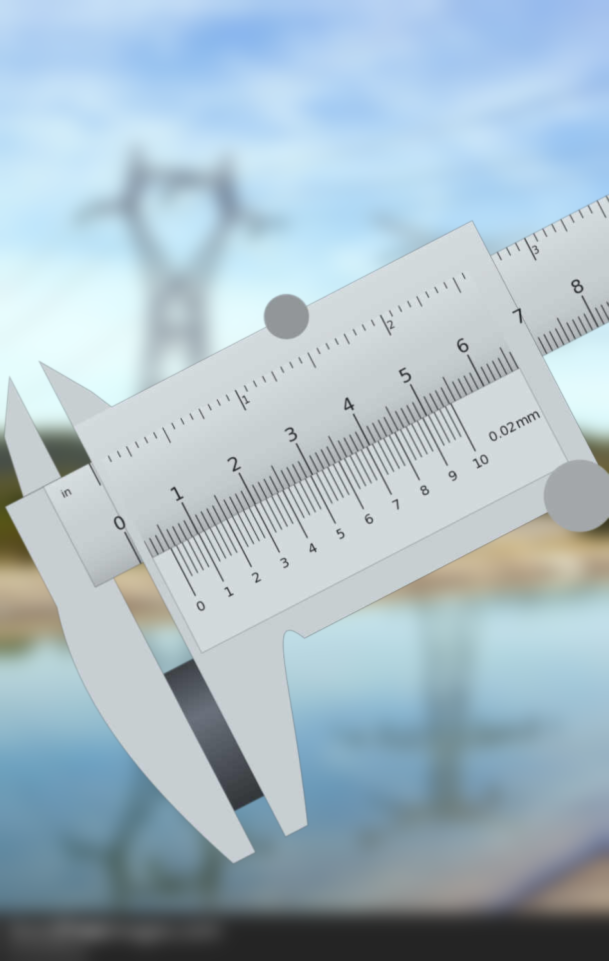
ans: {"value": 5.2, "unit": "mm"}
